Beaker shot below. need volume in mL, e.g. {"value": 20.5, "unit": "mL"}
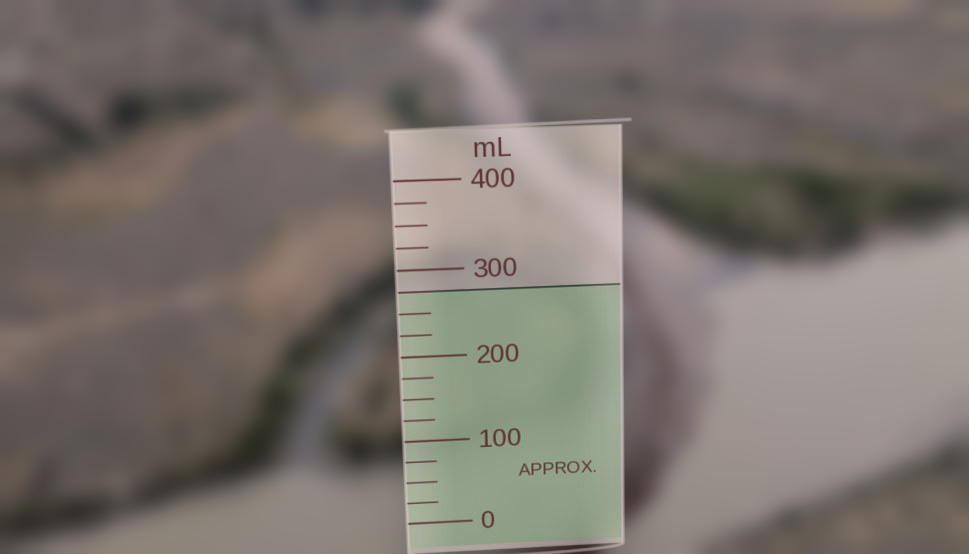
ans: {"value": 275, "unit": "mL"}
